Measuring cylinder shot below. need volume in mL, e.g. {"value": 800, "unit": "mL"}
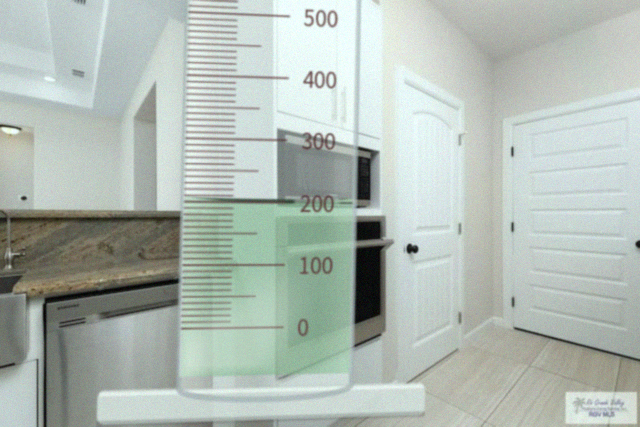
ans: {"value": 200, "unit": "mL"}
